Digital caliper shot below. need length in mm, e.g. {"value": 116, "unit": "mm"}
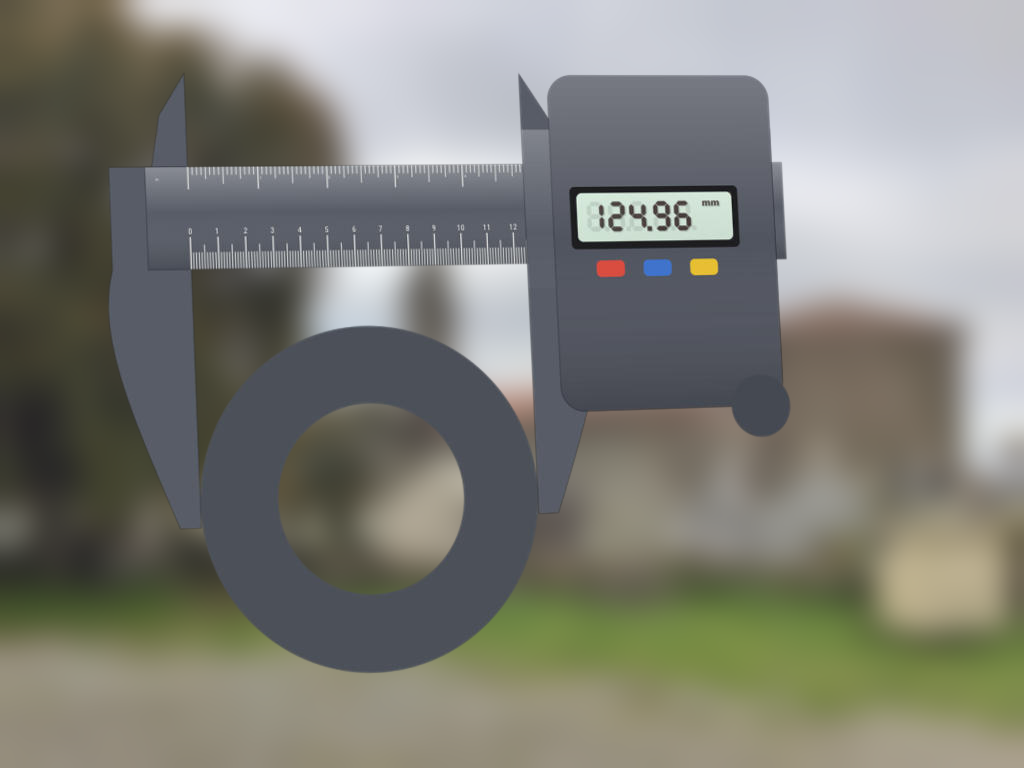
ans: {"value": 124.96, "unit": "mm"}
